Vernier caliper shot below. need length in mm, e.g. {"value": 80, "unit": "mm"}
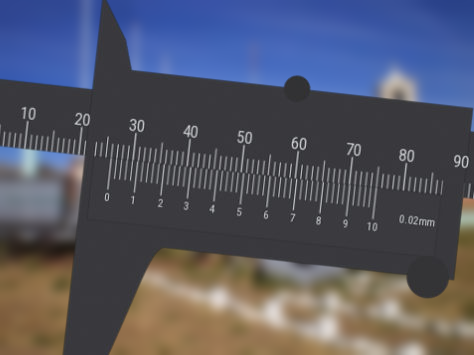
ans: {"value": 26.0, "unit": "mm"}
